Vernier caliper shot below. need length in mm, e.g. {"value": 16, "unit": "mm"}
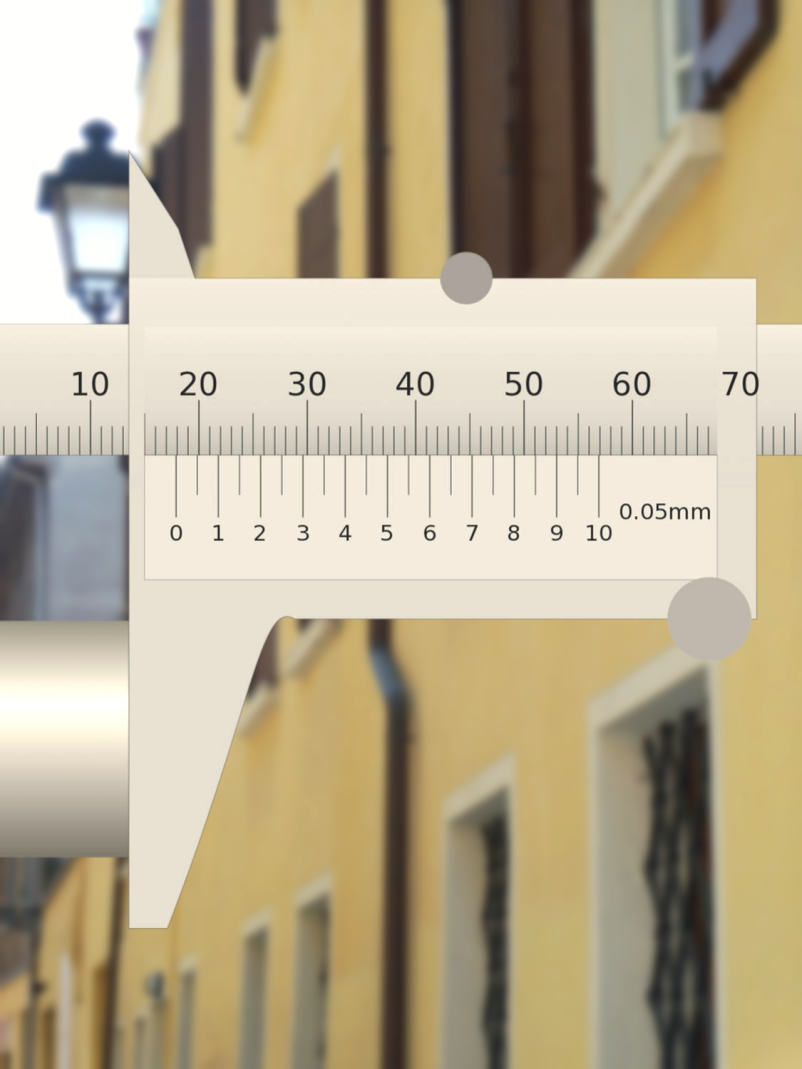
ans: {"value": 17.9, "unit": "mm"}
